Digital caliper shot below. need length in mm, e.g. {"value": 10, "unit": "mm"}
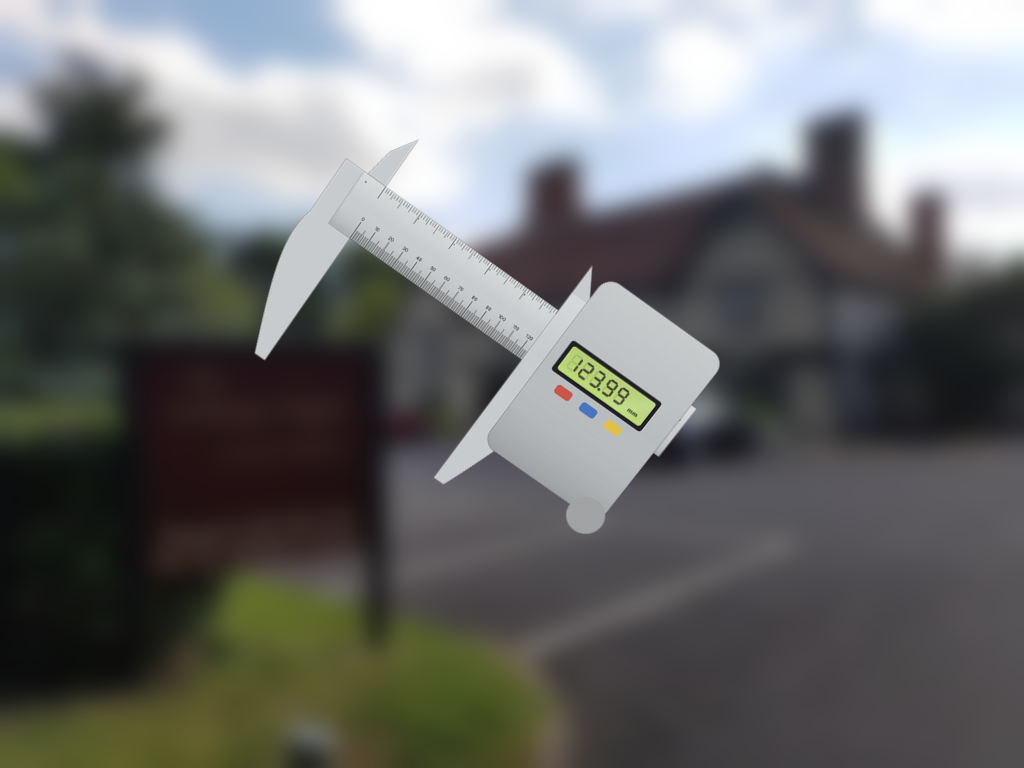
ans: {"value": 123.99, "unit": "mm"}
